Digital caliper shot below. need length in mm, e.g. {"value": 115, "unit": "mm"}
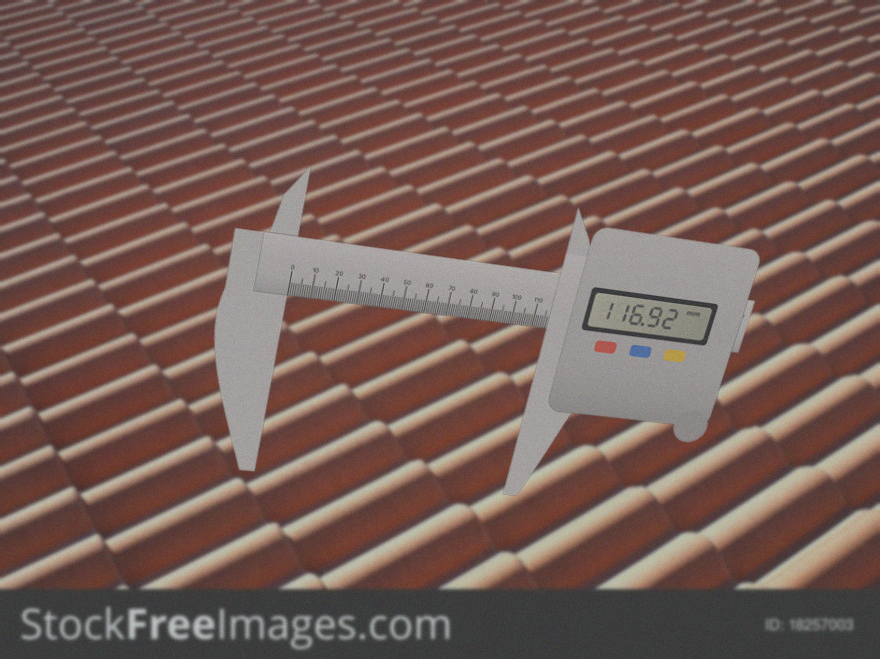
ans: {"value": 116.92, "unit": "mm"}
